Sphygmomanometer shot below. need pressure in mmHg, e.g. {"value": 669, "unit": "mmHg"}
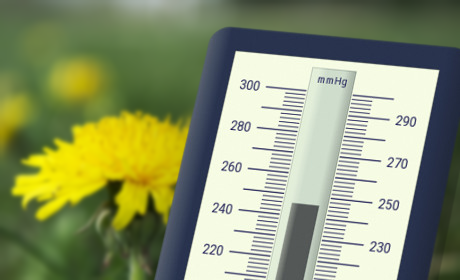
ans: {"value": 246, "unit": "mmHg"}
